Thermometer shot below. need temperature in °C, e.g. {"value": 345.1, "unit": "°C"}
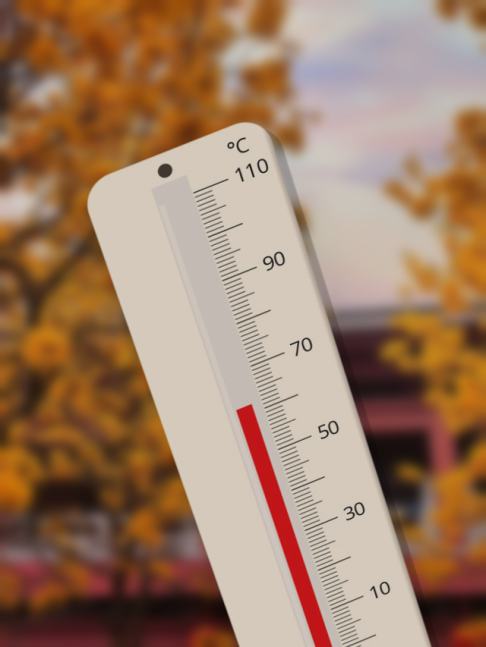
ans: {"value": 62, "unit": "°C"}
